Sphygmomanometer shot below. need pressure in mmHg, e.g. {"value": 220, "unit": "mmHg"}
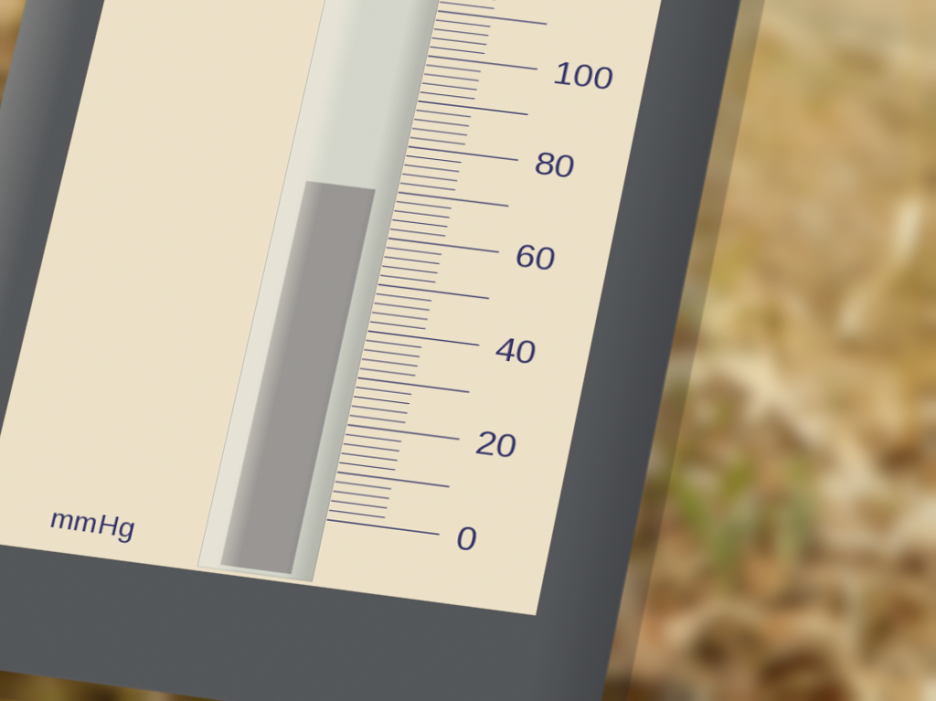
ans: {"value": 70, "unit": "mmHg"}
